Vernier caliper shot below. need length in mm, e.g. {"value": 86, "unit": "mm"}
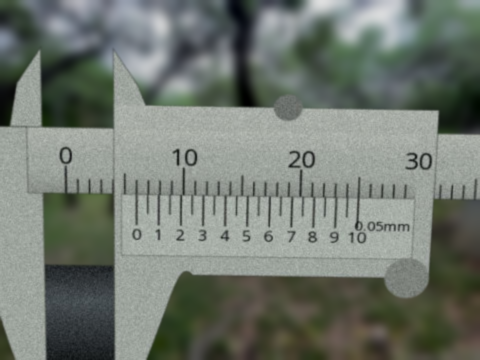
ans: {"value": 6.0, "unit": "mm"}
